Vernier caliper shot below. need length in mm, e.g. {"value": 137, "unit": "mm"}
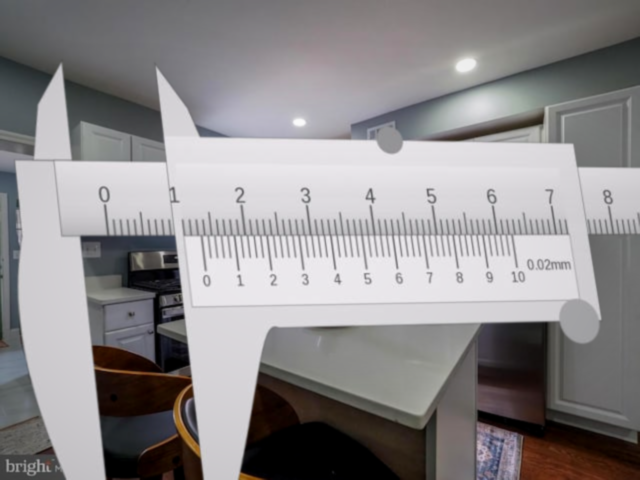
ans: {"value": 13.5, "unit": "mm"}
